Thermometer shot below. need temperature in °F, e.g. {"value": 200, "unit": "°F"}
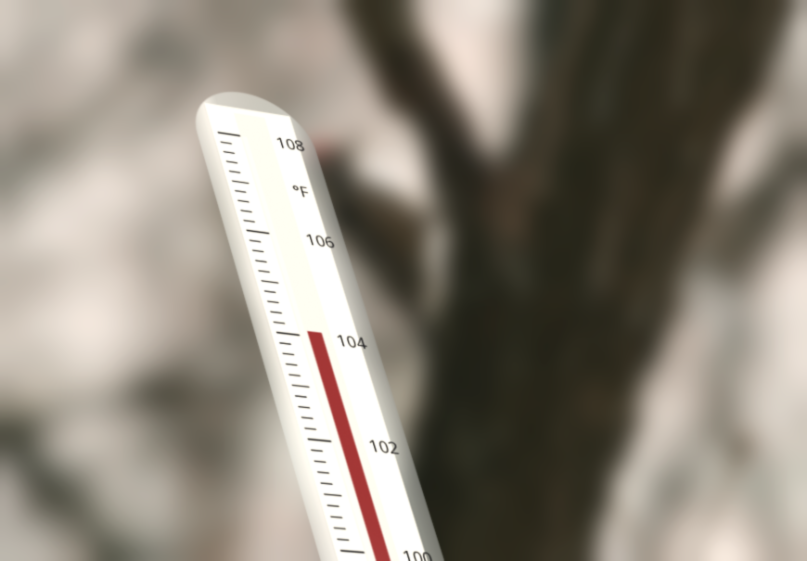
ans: {"value": 104.1, "unit": "°F"}
